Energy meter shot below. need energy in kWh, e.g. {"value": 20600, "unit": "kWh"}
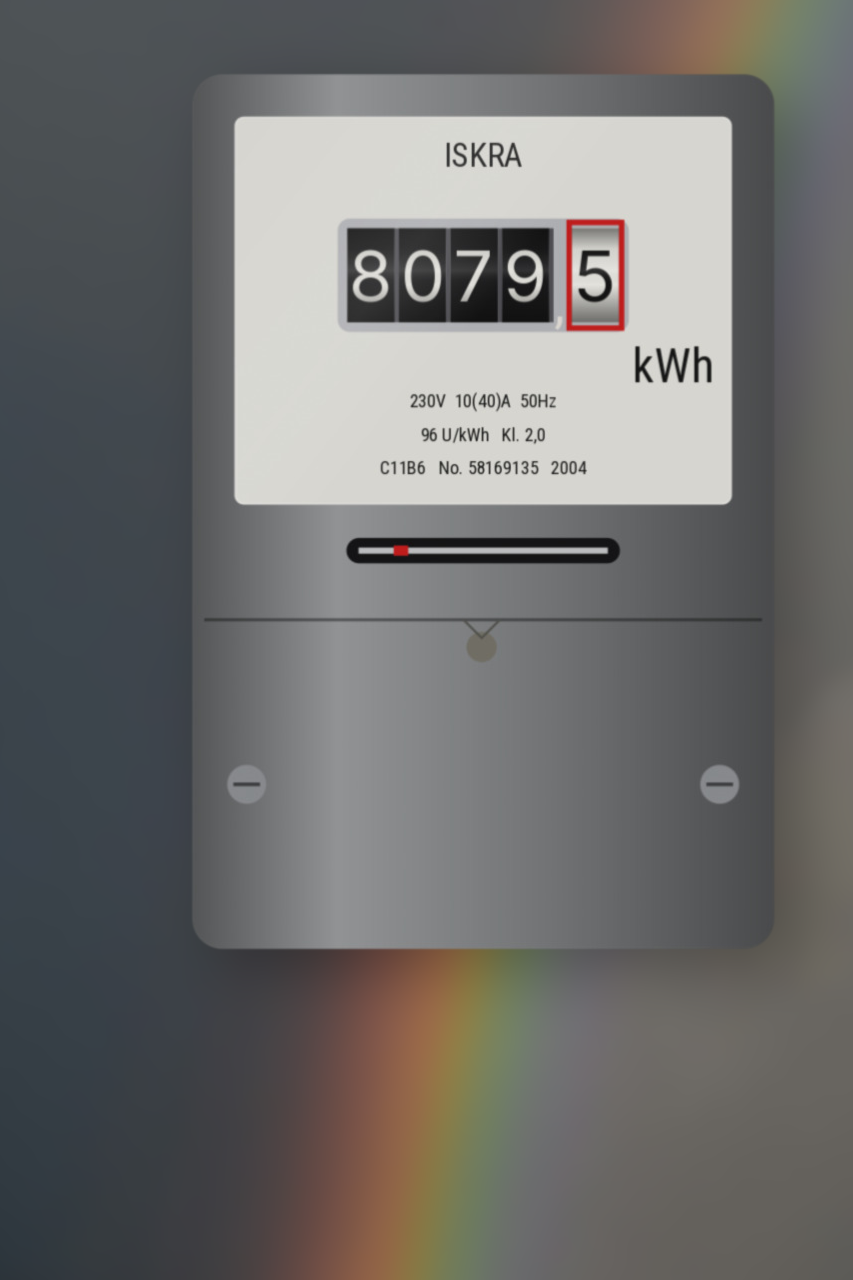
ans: {"value": 8079.5, "unit": "kWh"}
